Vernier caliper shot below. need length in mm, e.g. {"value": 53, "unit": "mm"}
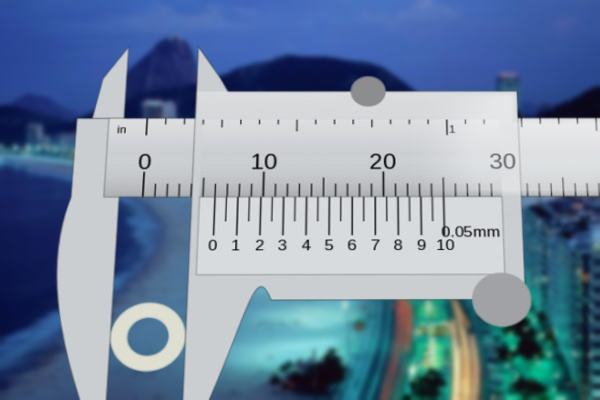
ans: {"value": 6.0, "unit": "mm"}
